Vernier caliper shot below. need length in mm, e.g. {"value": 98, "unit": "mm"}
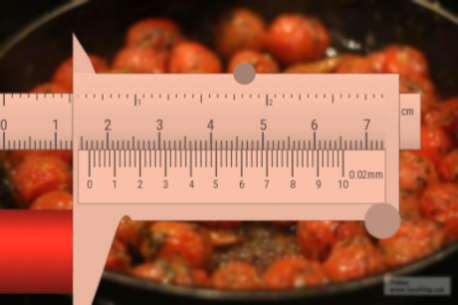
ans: {"value": 16.5, "unit": "mm"}
